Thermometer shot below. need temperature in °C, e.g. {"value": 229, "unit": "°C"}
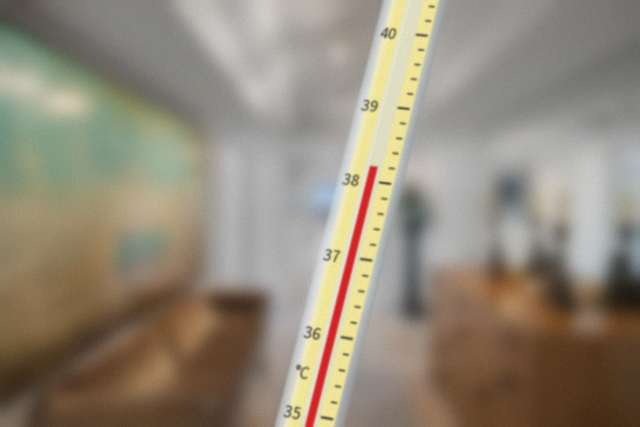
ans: {"value": 38.2, "unit": "°C"}
